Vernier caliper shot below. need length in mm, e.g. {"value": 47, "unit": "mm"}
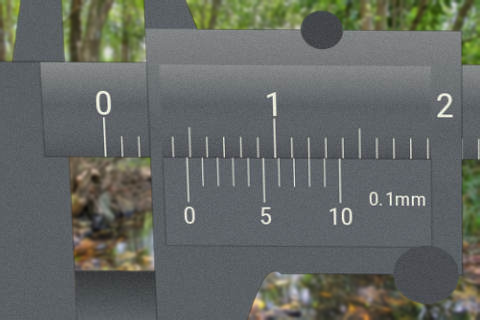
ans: {"value": 4.8, "unit": "mm"}
